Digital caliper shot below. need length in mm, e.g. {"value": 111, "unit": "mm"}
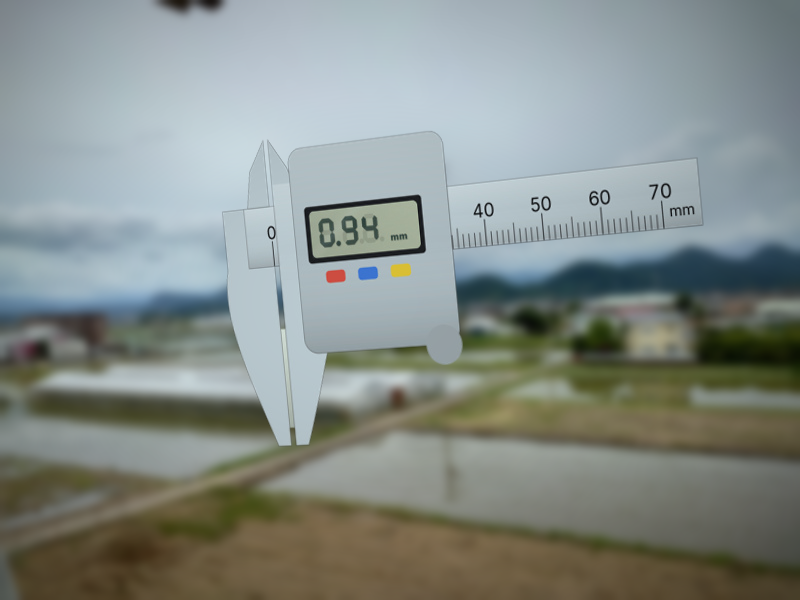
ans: {"value": 0.94, "unit": "mm"}
